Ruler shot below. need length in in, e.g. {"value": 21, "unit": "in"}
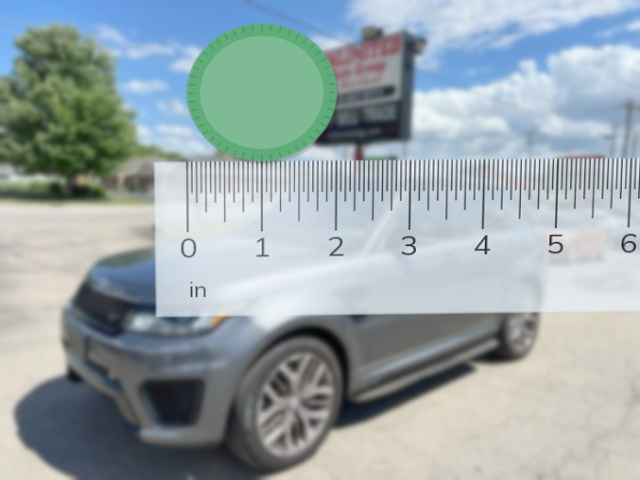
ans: {"value": 2, "unit": "in"}
